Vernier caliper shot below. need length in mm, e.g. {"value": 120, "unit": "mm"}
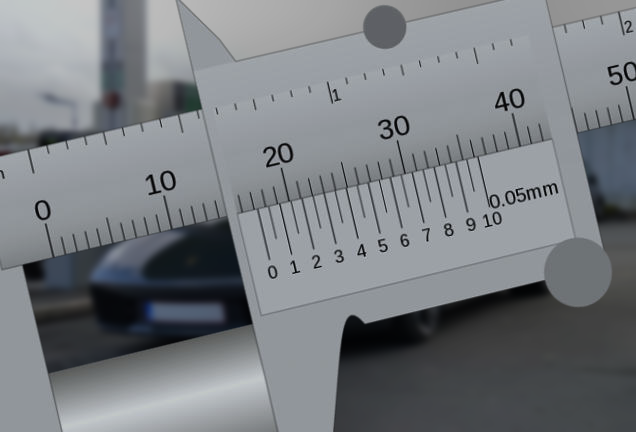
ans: {"value": 17.3, "unit": "mm"}
